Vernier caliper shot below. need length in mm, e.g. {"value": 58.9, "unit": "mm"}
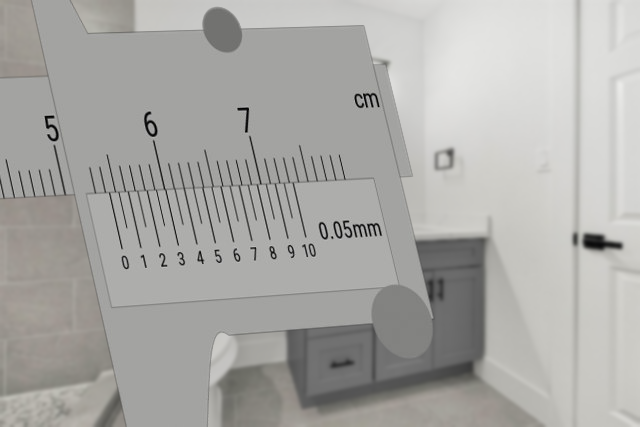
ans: {"value": 54.4, "unit": "mm"}
